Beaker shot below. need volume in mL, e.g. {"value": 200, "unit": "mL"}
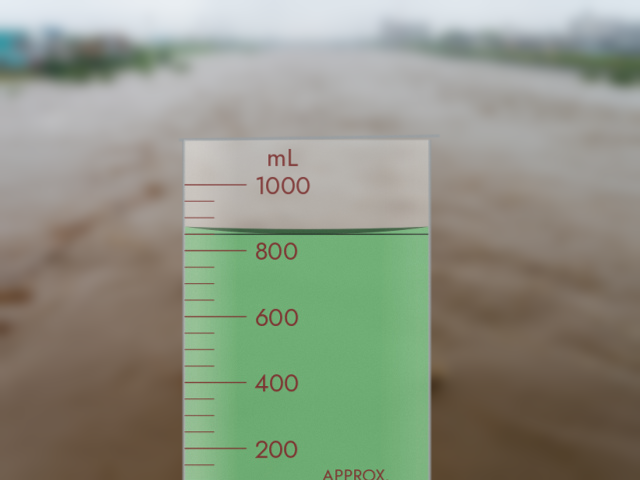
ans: {"value": 850, "unit": "mL"}
